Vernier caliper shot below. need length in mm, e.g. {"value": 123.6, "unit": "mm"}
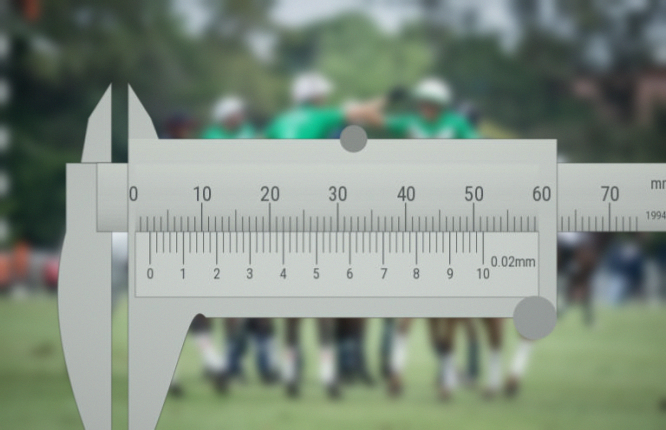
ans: {"value": 2.4, "unit": "mm"}
